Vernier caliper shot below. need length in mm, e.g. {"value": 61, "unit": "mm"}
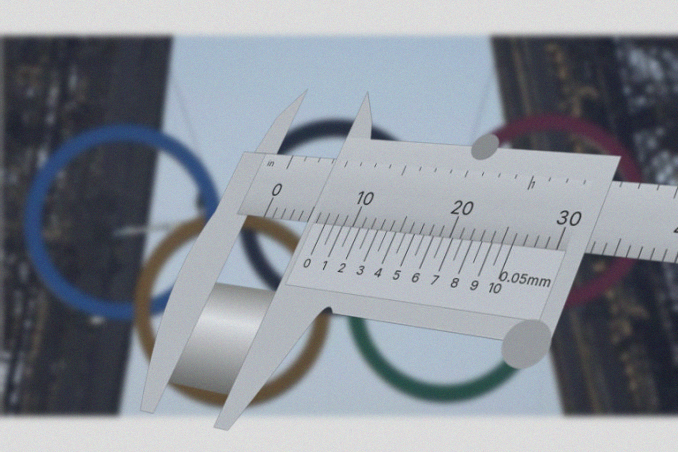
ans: {"value": 7.0, "unit": "mm"}
